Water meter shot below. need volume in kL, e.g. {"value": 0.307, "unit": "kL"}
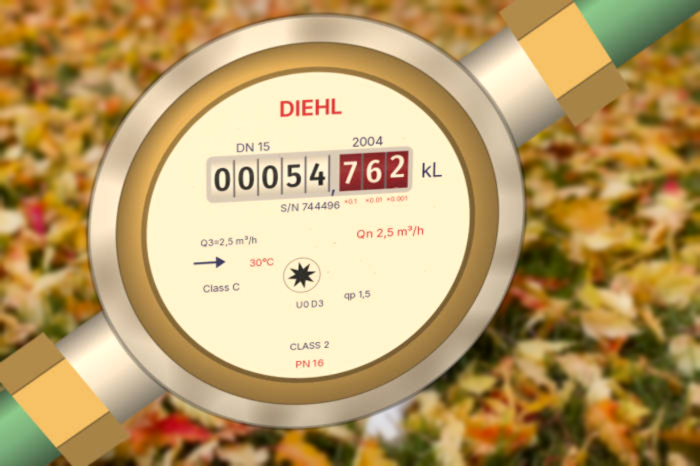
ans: {"value": 54.762, "unit": "kL"}
